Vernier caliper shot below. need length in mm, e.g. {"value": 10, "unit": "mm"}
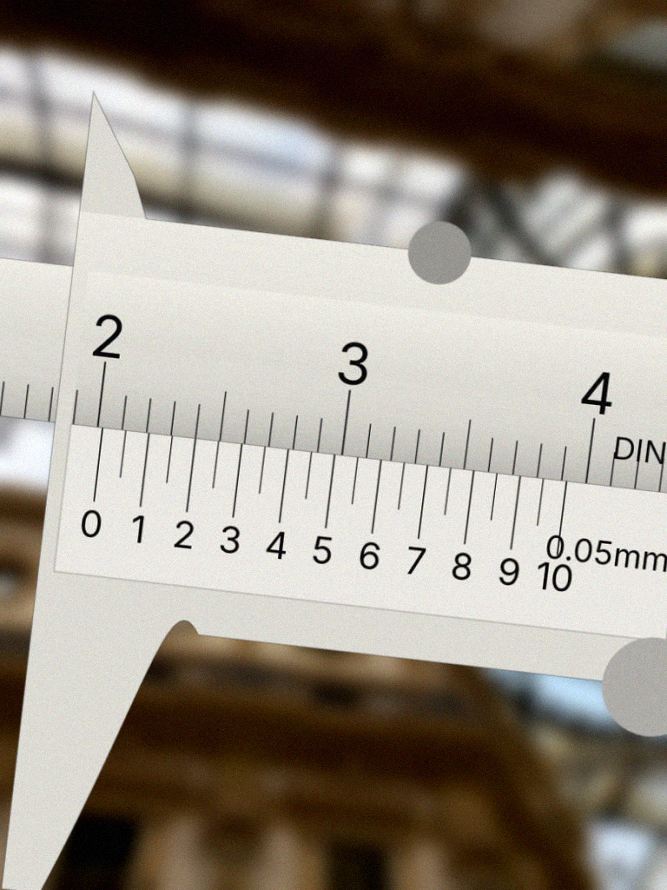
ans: {"value": 20.20, "unit": "mm"}
